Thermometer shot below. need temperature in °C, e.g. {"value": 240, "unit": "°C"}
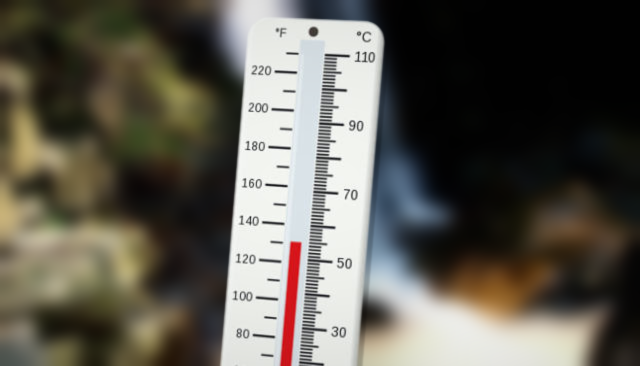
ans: {"value": 55, "unit": "°C"}
